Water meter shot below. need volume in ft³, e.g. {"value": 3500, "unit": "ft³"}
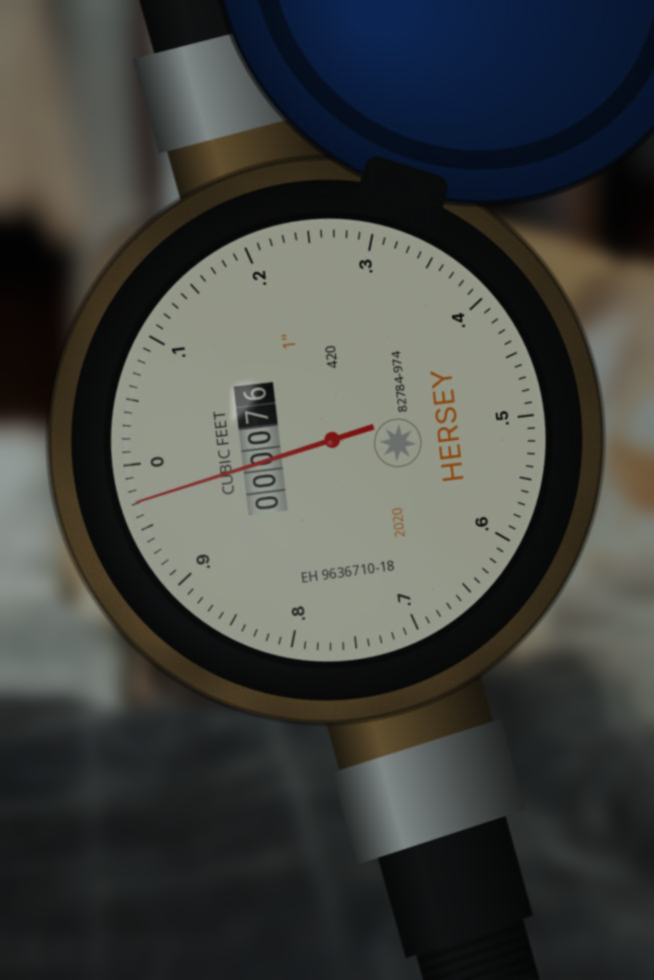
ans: {"value": 75.97, "unit": "ft³"}
